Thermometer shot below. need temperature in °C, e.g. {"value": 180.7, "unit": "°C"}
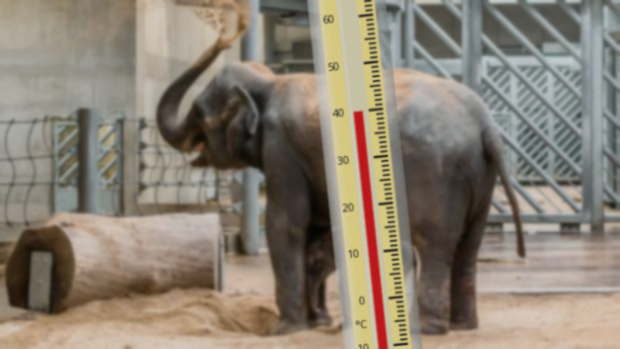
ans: {"value": 40, "unit": "°C"}
